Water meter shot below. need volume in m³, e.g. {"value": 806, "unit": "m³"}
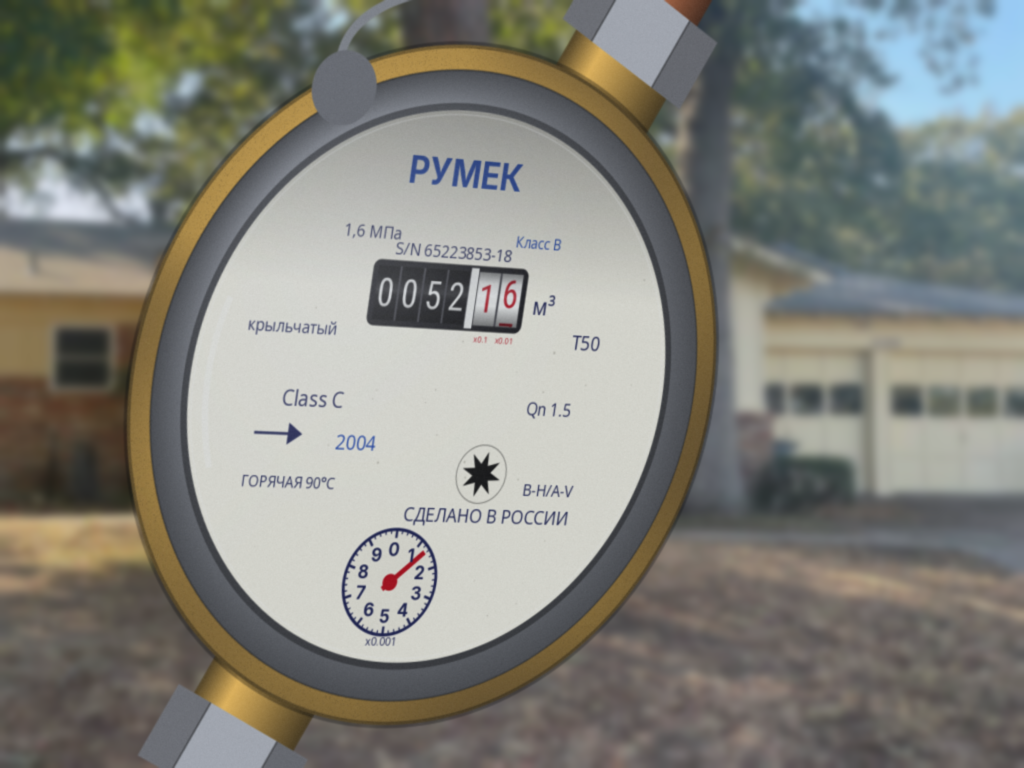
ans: {"value": 52.161, "unit": "m³"}
